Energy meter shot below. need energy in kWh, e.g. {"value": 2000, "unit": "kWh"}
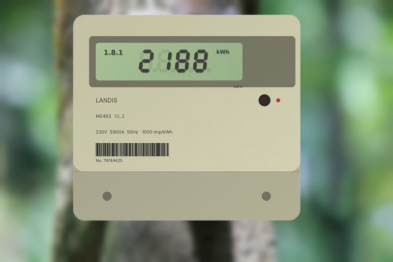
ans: {"value": 2188, "unit": "kWh"}
